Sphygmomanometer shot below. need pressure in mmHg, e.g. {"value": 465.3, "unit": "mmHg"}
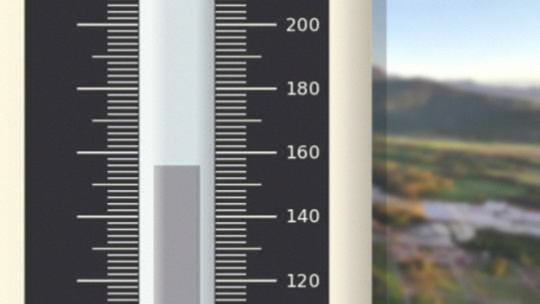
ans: {"value": 156, "unit": "mmHg"}
